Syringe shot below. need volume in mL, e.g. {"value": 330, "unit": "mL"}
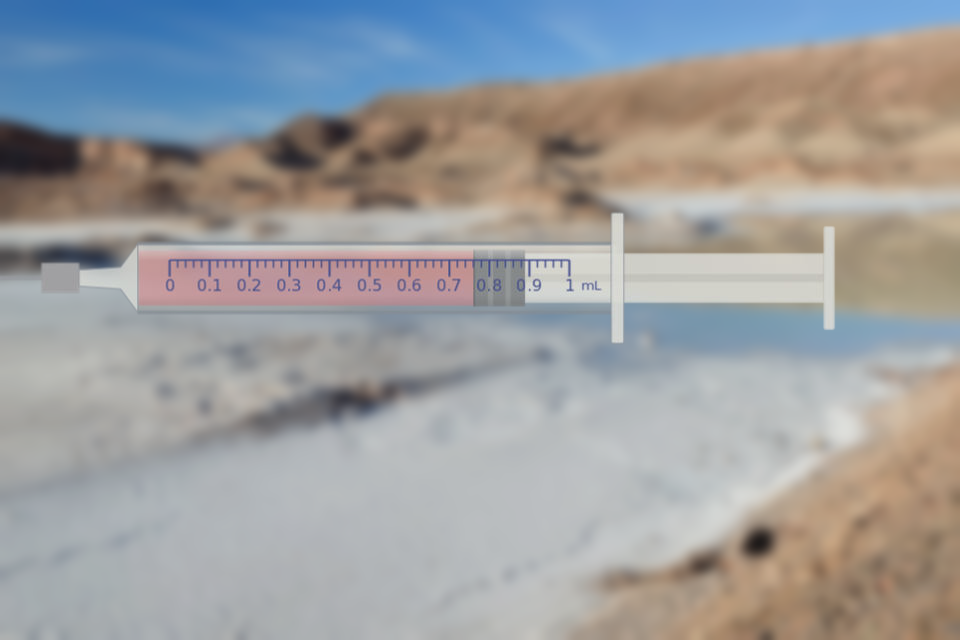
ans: {"value": 0.76, "unit": "mL"}
